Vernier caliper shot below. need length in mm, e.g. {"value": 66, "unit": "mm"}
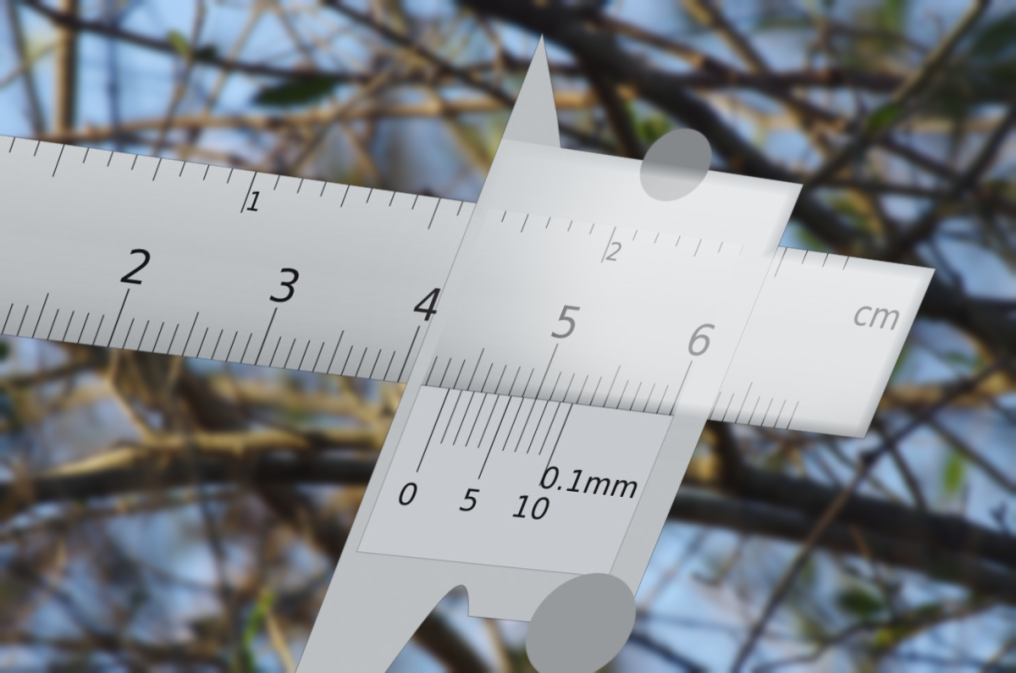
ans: {"value": 43.7, "unit": "mm"}
